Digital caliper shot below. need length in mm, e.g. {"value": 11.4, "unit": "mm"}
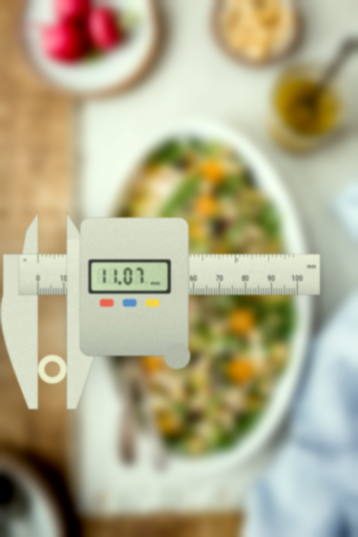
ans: {"value": 11.07, "unit": "mm"}
